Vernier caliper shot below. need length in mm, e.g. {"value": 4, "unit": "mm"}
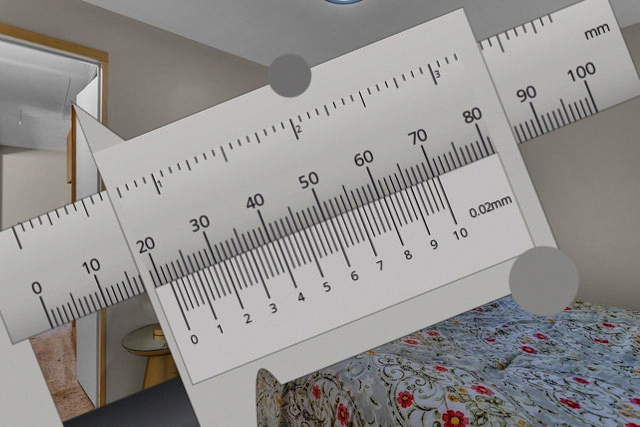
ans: {"value": 21.6, "unit": "mm"}
